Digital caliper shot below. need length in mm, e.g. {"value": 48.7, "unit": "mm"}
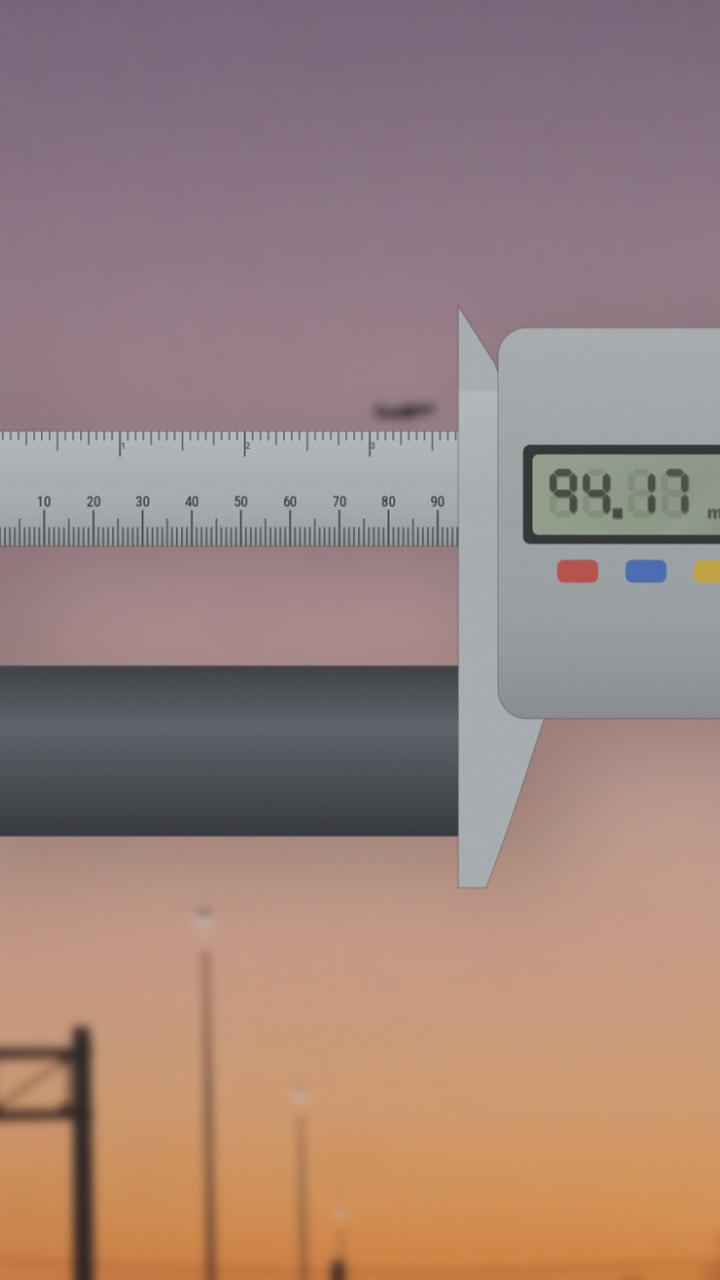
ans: {"value": 94.17, "unit": "mm"}
